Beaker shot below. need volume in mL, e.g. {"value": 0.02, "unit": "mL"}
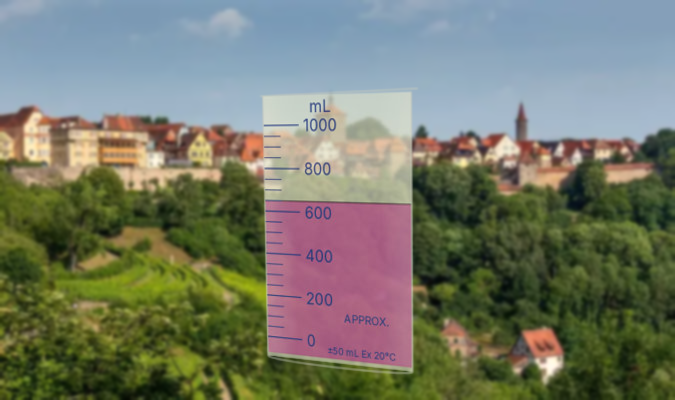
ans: {"value": 650, "unit": "mL"}
